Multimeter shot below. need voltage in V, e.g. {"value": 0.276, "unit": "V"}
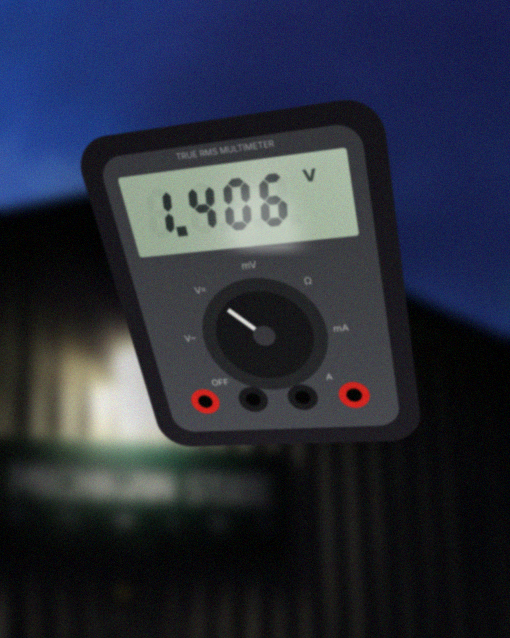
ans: {"value": 1.406, "unit": "V"}
